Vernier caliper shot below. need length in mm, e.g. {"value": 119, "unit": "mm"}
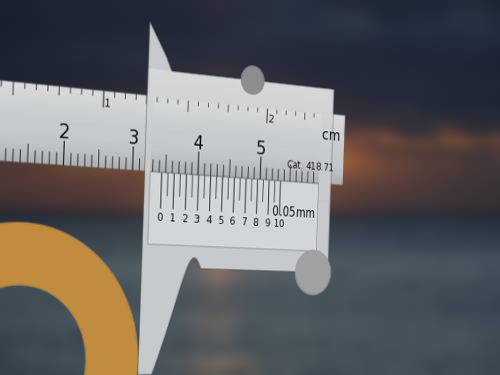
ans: {"value": 34.4, "unit": "mm"}
